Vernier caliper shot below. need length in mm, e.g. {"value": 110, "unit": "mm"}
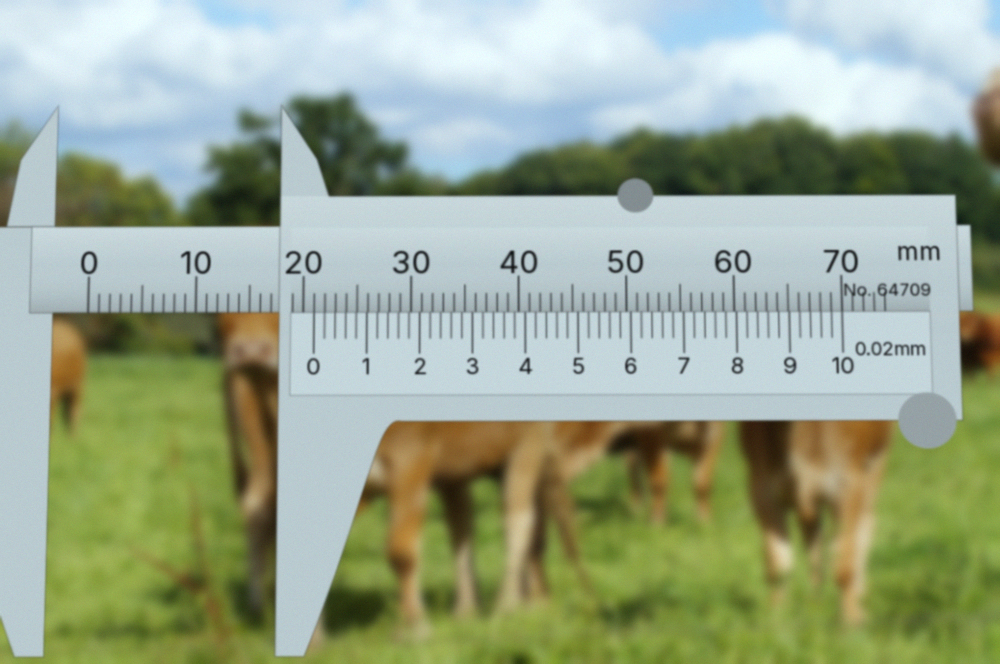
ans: {"value": 21.0, "unit": "mm"}
